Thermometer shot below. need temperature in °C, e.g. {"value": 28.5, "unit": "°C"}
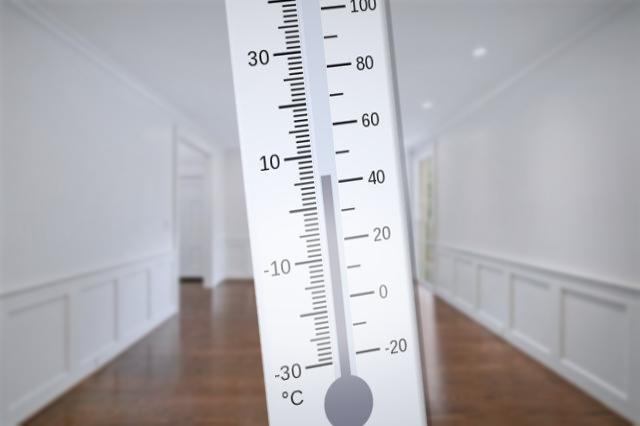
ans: {"value": 6, "unit": "°C"}
